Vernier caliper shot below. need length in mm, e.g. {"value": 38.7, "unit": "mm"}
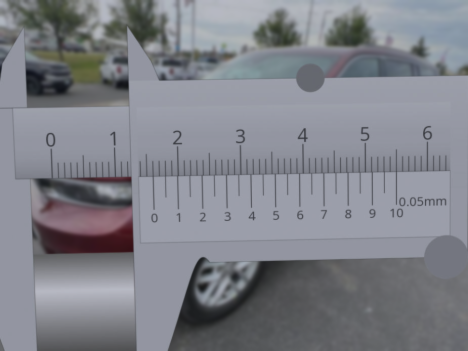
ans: {"value": 16.0, "unit": "mm"}
